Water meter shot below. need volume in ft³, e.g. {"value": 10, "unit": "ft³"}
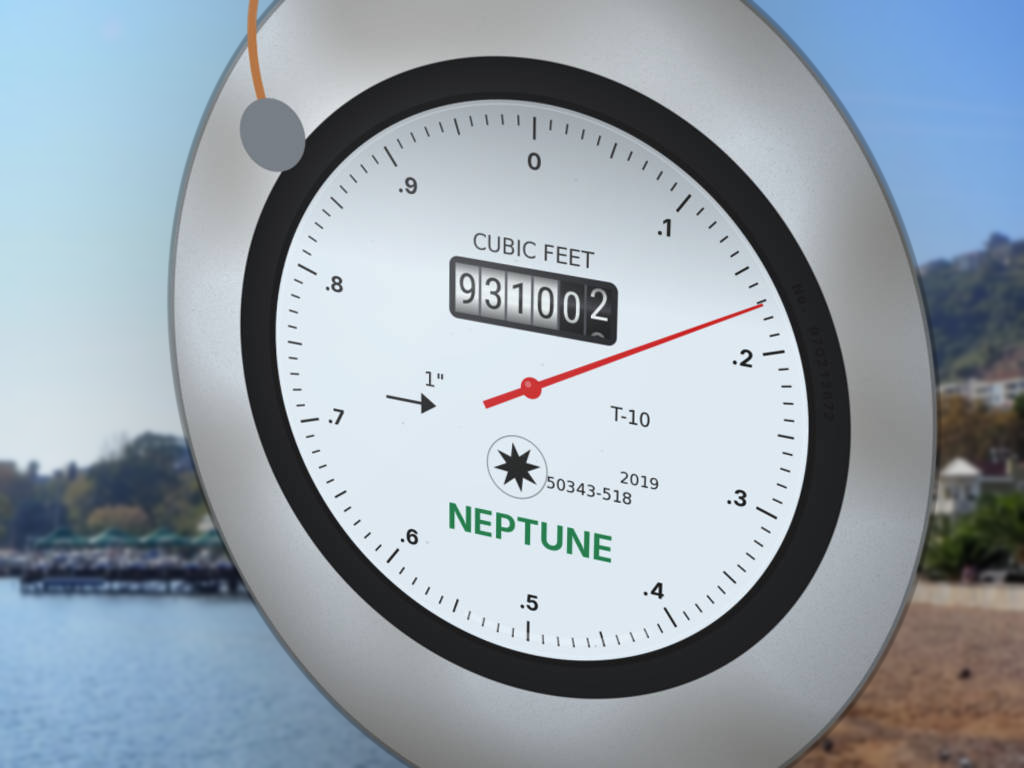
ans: {"value": 931002.17, "unit": "ft³"}
